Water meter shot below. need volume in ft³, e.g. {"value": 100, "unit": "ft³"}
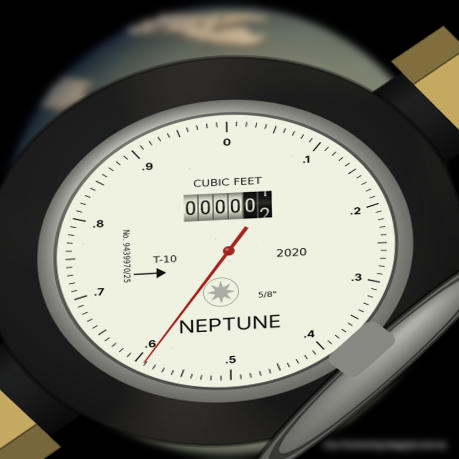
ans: {"value": 1.59, "unit": "ft³"}
